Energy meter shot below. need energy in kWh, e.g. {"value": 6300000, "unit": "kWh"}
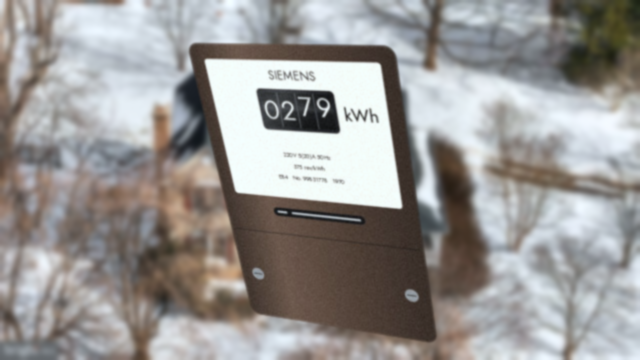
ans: {"value": 279, "unit": "kWh"}
